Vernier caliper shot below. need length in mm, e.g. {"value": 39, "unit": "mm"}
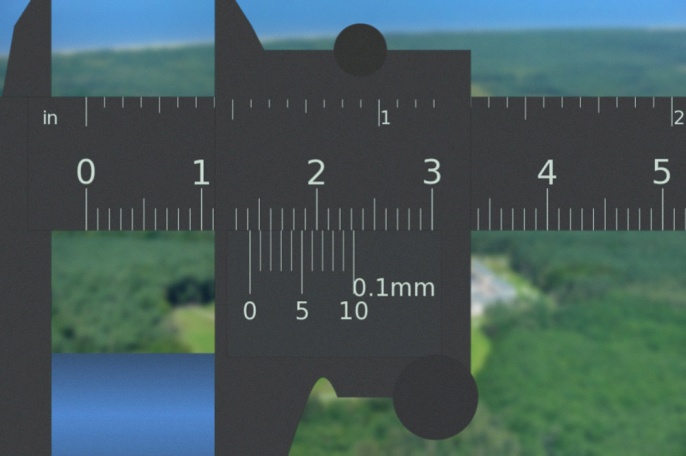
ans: {"value": 14.2, "unit": "mm"}
